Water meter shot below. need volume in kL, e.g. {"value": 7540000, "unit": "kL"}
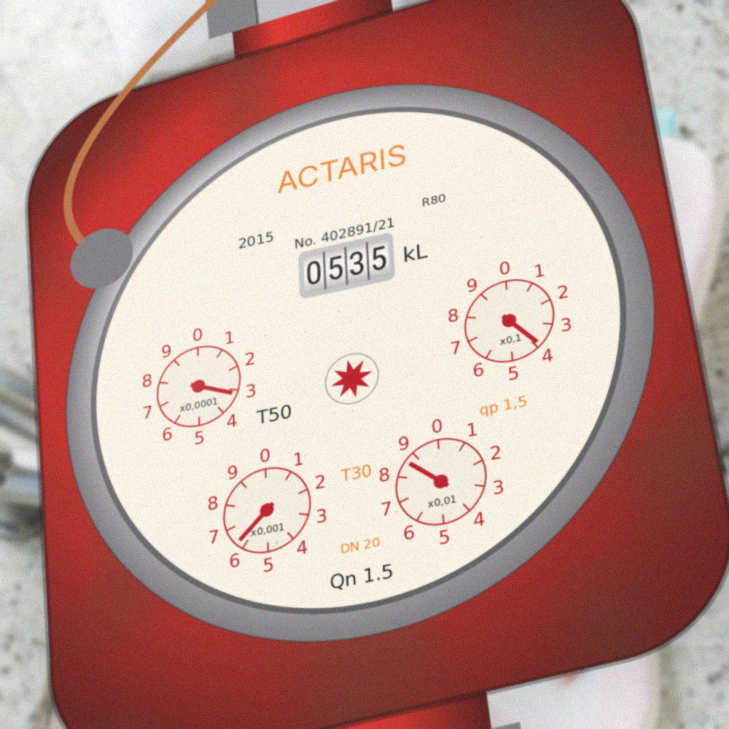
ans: {"value": 535.3863, "unit": "kL"}
